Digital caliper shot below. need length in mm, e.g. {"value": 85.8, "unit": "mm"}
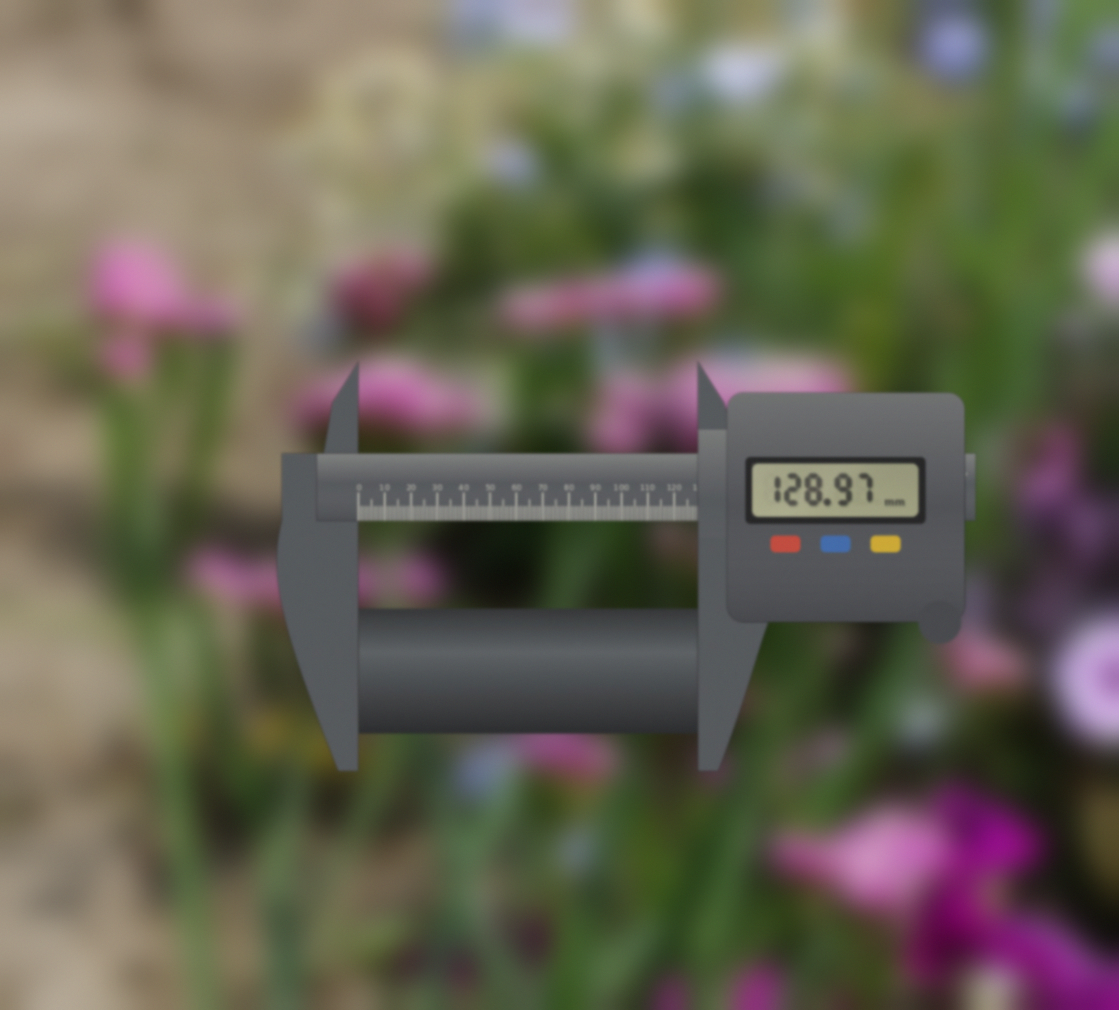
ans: {"value": 128.97, "unit": "mm"}
